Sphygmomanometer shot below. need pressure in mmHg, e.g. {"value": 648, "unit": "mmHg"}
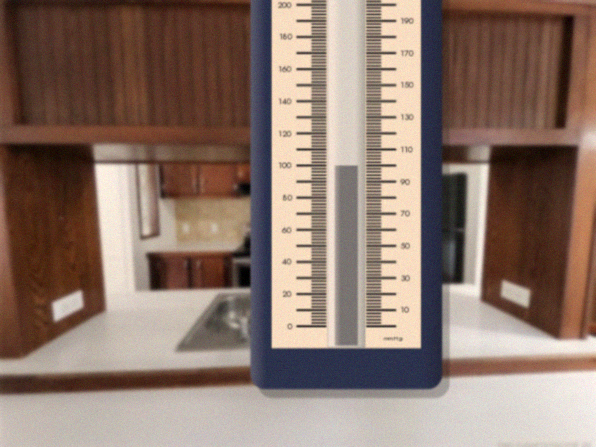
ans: {"value": 100, "unit": "mmHg"}
